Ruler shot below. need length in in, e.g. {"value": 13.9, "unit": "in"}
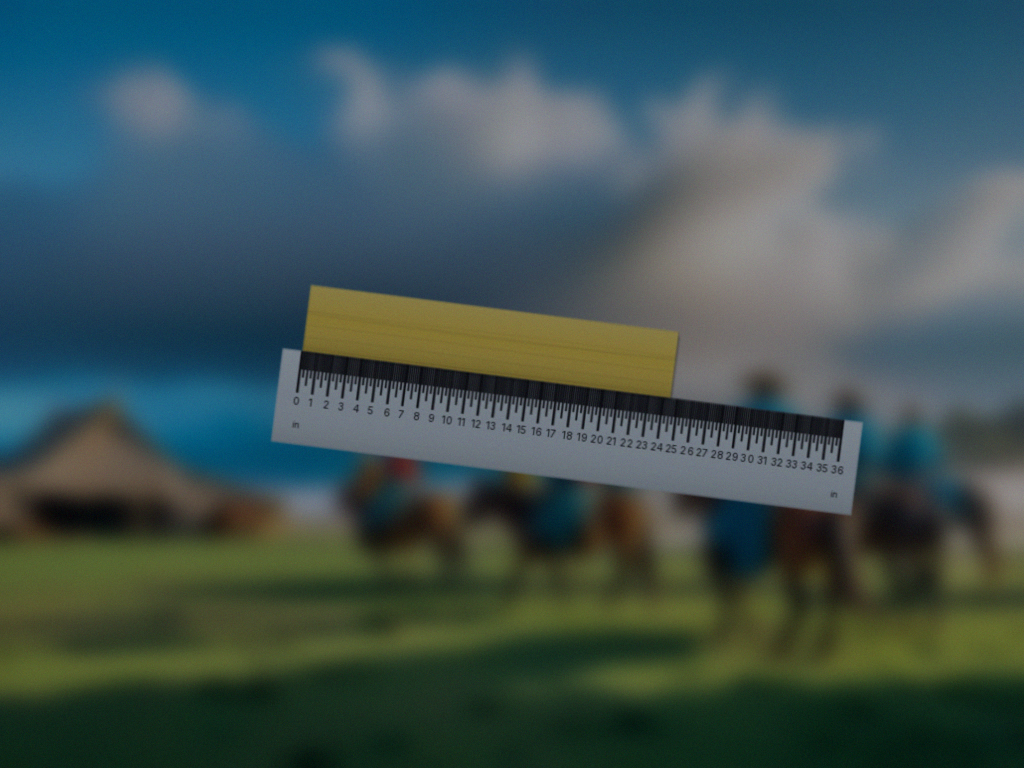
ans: {"value": 24.5, "unit": "in"}
